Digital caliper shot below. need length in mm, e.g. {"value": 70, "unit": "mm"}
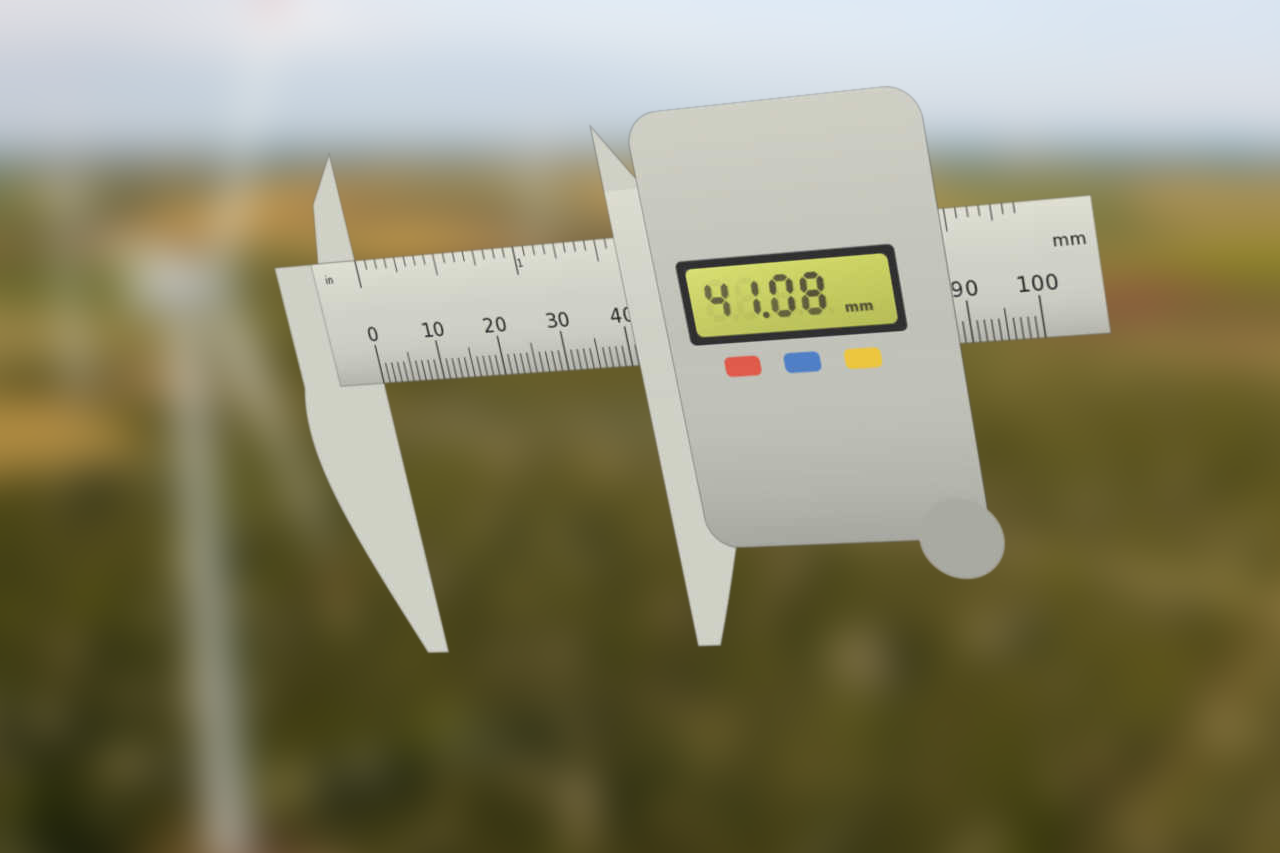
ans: {"value": 41.08, "unit": "mm"}
